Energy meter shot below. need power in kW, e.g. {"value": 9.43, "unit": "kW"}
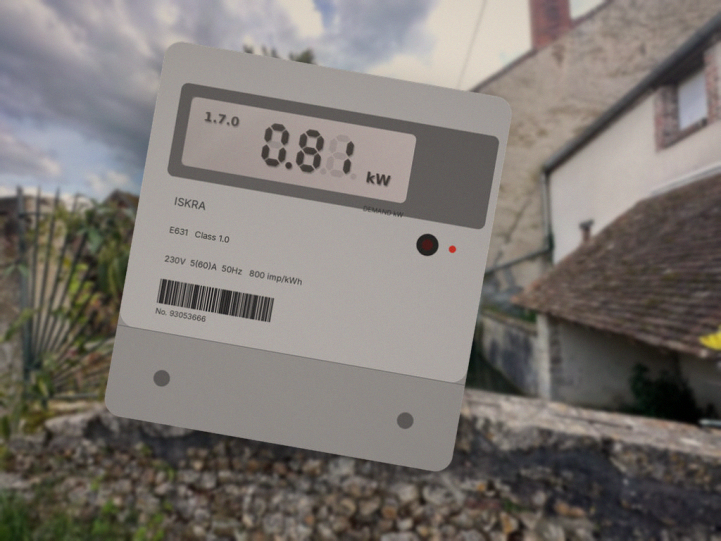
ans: {"value": 0.81, "unit": "kW"}
